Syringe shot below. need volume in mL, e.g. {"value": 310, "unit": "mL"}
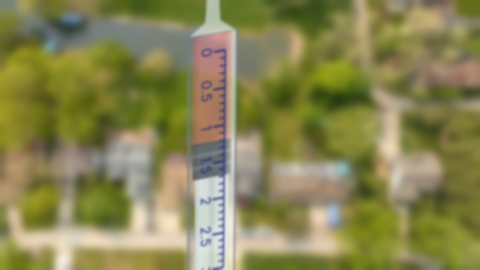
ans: {"value": 1.2, "unit": "mL"}
